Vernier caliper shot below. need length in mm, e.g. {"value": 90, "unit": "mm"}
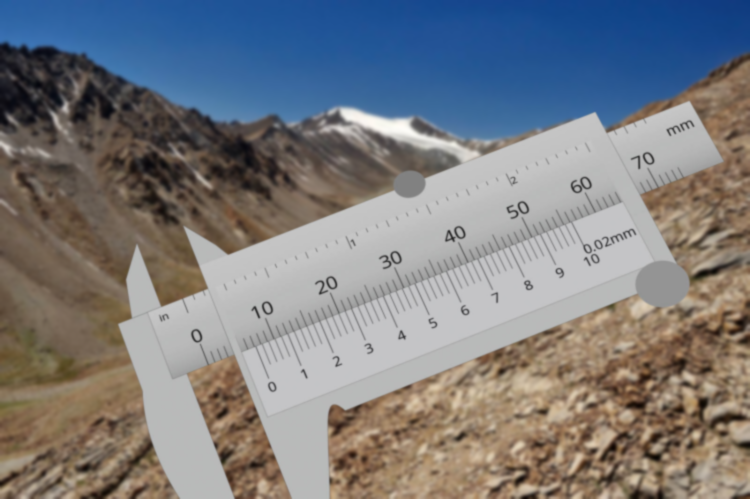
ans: {"value": 7.2, "unit": "mm"}
